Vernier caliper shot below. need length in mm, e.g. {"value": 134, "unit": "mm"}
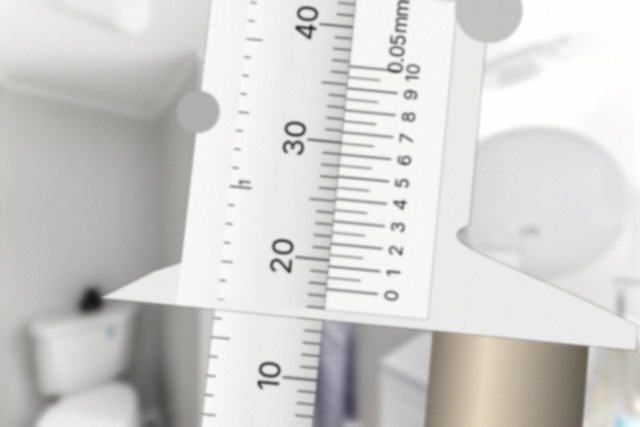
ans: {"value": 17.6, "unit": "mm"}
